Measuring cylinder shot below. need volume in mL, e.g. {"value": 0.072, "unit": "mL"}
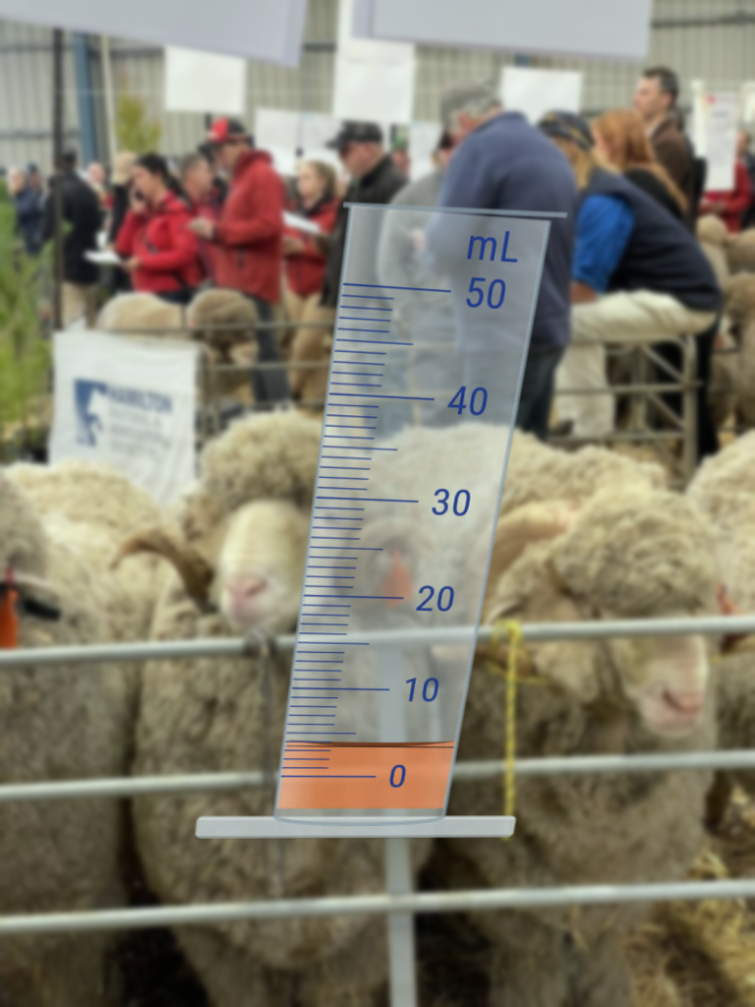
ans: {"value": 3.5, "unit": "mL"}
